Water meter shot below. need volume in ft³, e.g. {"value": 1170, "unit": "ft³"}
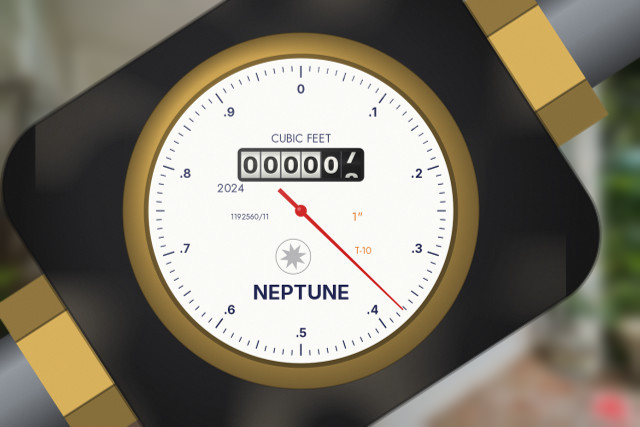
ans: {"value": 7.37, "unit": "ft³"}
